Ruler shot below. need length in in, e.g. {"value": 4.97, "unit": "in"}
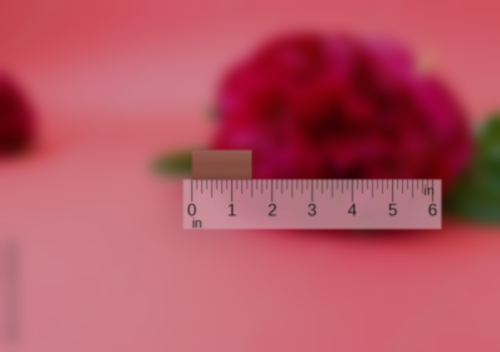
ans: {"value": 1.5, "unit": "in"}
